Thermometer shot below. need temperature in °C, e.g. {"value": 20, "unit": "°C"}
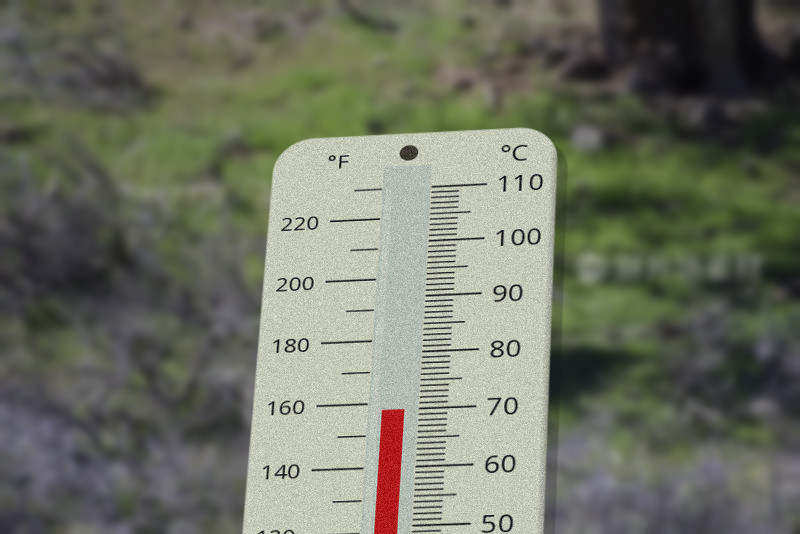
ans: {"value": 70, "unit": "°C"}
